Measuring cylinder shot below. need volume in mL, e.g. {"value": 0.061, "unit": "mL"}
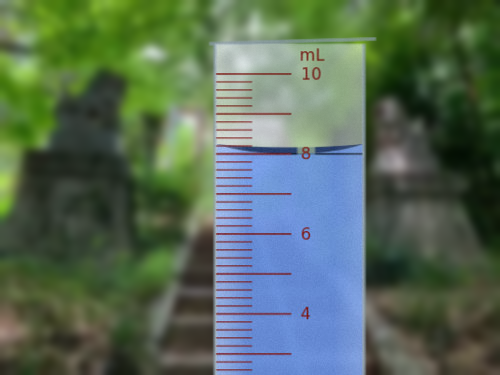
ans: {"value": 8, "unit": "mL"}
